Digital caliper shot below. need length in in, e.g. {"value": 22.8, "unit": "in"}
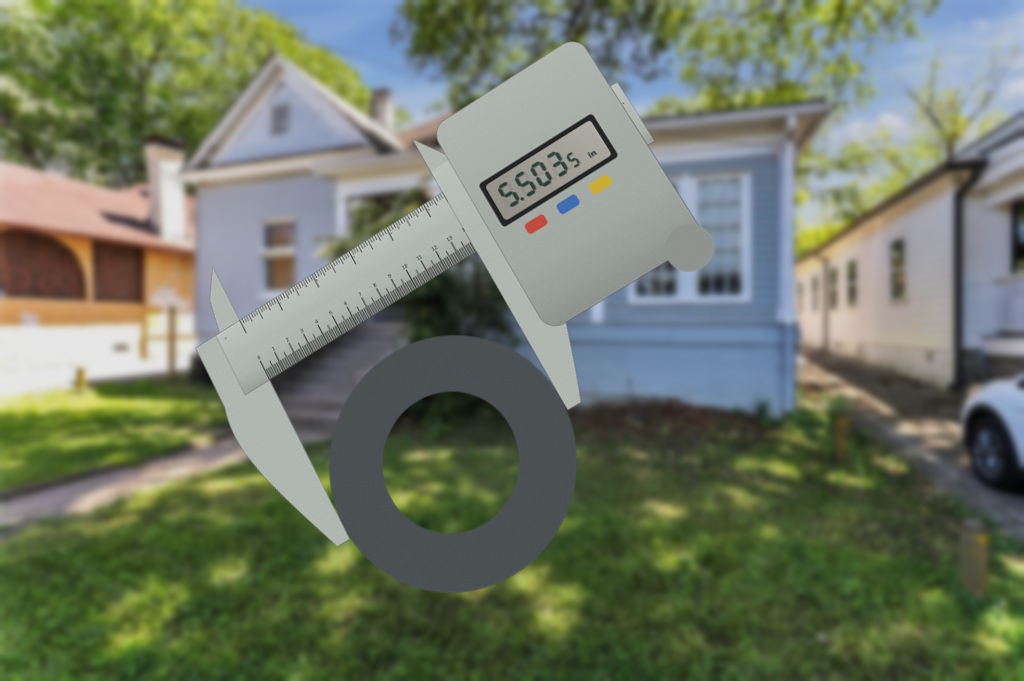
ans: {"value": 5.5035, "unit": "in"}
